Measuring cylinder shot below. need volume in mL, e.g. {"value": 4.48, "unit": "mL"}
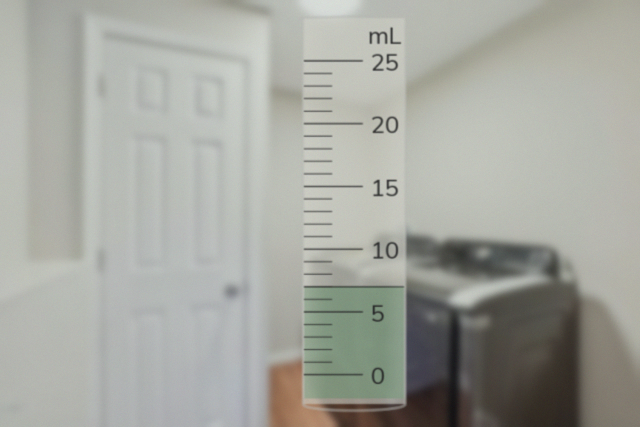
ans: {"value": 7, "unit": "mL"}
